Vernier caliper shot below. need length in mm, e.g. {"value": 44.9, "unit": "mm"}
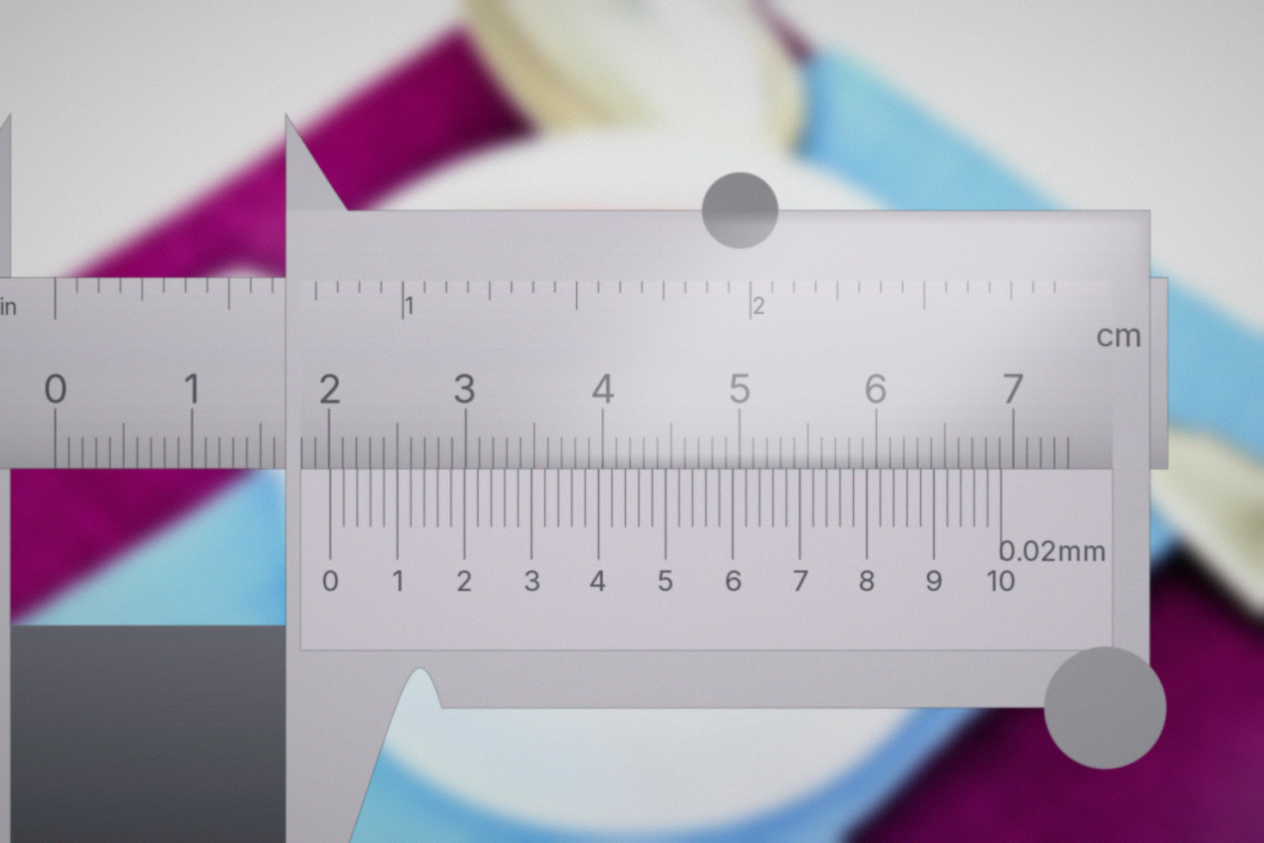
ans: {"value": 20.1, "unit": "mm"}
